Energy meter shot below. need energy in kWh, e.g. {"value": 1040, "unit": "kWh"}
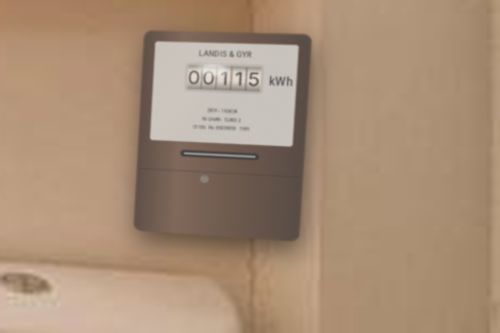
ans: {"value": 115, "unit": "kWh"}
